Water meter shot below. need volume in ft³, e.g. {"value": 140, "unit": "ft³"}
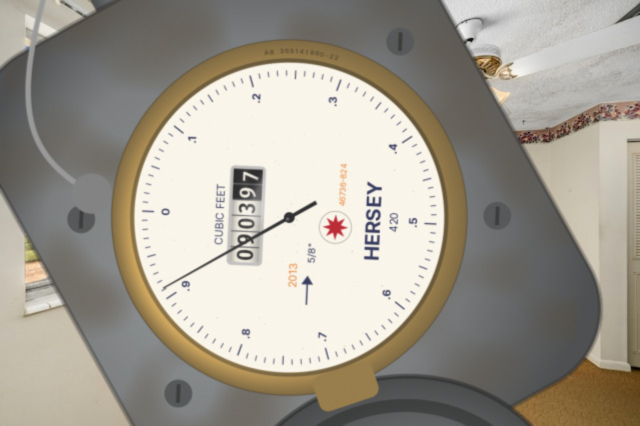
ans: {"value": 90396.91, "unit": "ft³"}
